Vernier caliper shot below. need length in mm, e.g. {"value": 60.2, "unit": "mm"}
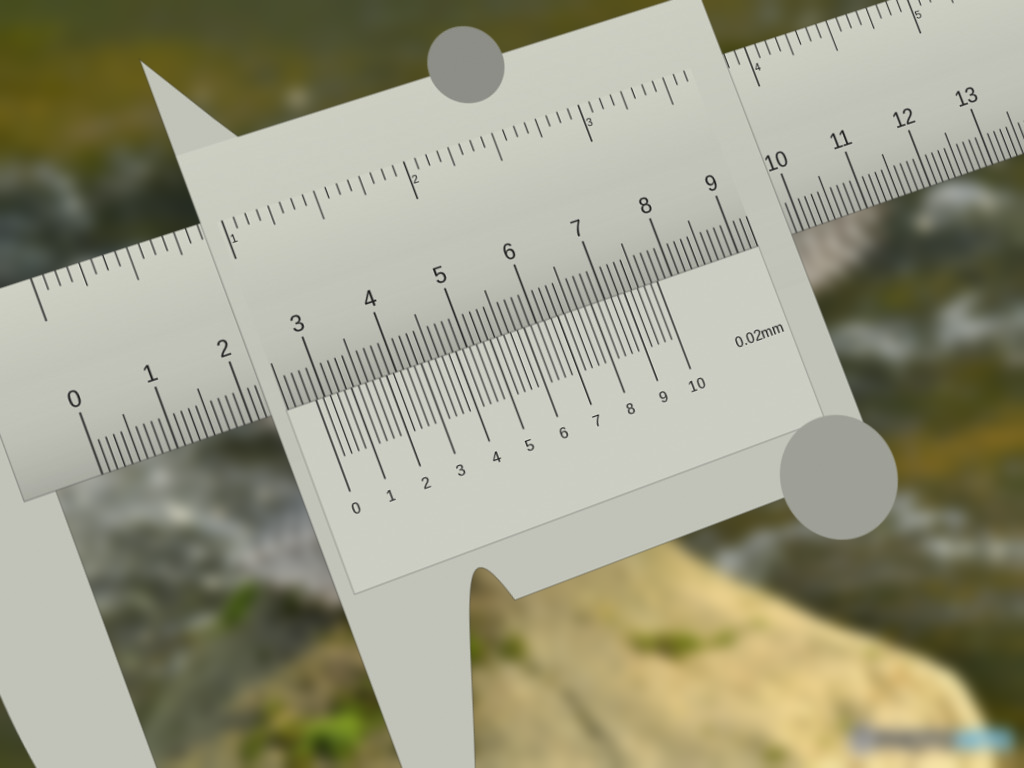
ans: {"value": 28.8, "unit": "mm"}
